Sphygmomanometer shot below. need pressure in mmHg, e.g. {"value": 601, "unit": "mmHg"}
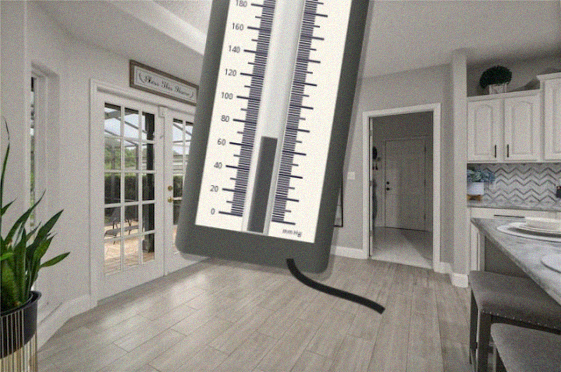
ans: {"value": 70, "unit": "mmHg"}
